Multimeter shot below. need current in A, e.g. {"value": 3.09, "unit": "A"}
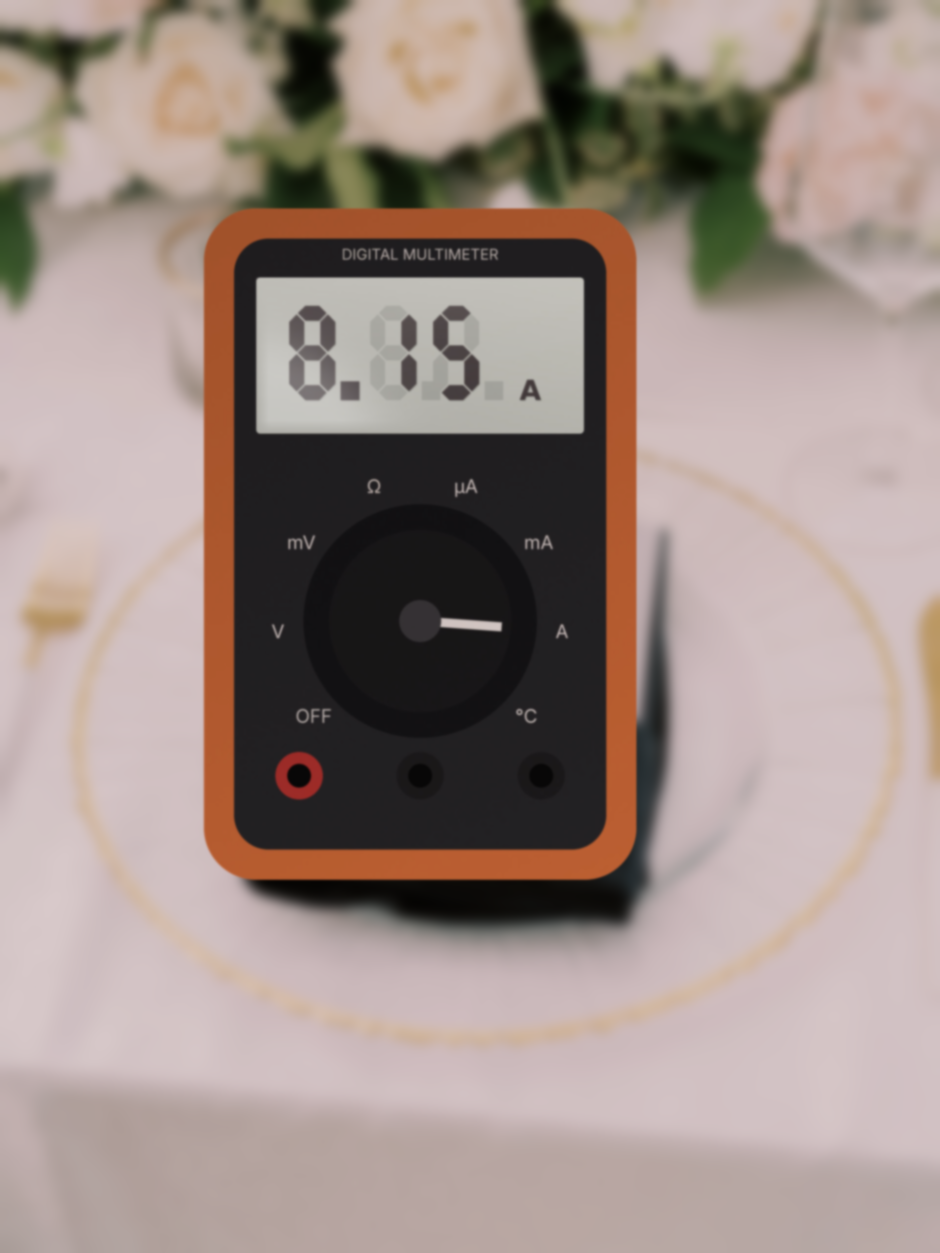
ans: {"value": 8.15, "unit": "A"}
